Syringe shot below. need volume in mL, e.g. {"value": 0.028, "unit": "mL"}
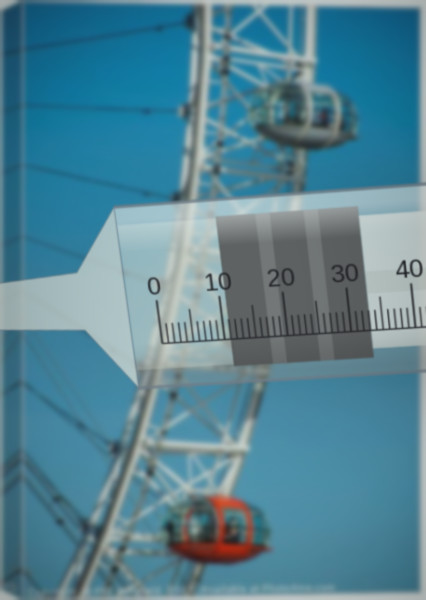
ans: {"value": 11, "unit": "mL"}
